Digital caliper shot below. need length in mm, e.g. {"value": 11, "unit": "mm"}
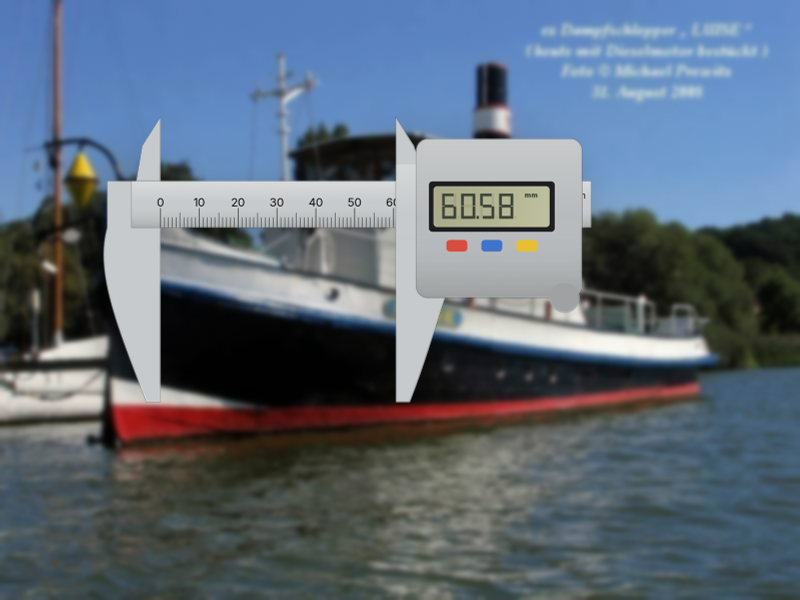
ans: {"value": 60.58, "unit": "mm"}
